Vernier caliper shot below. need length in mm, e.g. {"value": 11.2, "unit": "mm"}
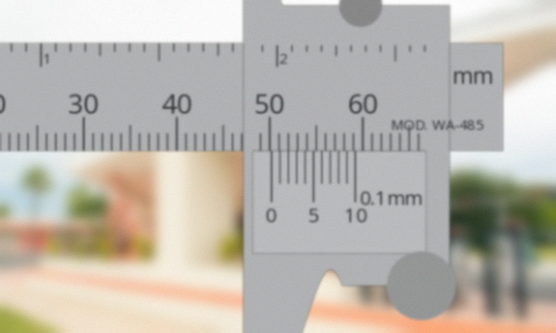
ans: {"value": 50.2, "unit": "mm"}
